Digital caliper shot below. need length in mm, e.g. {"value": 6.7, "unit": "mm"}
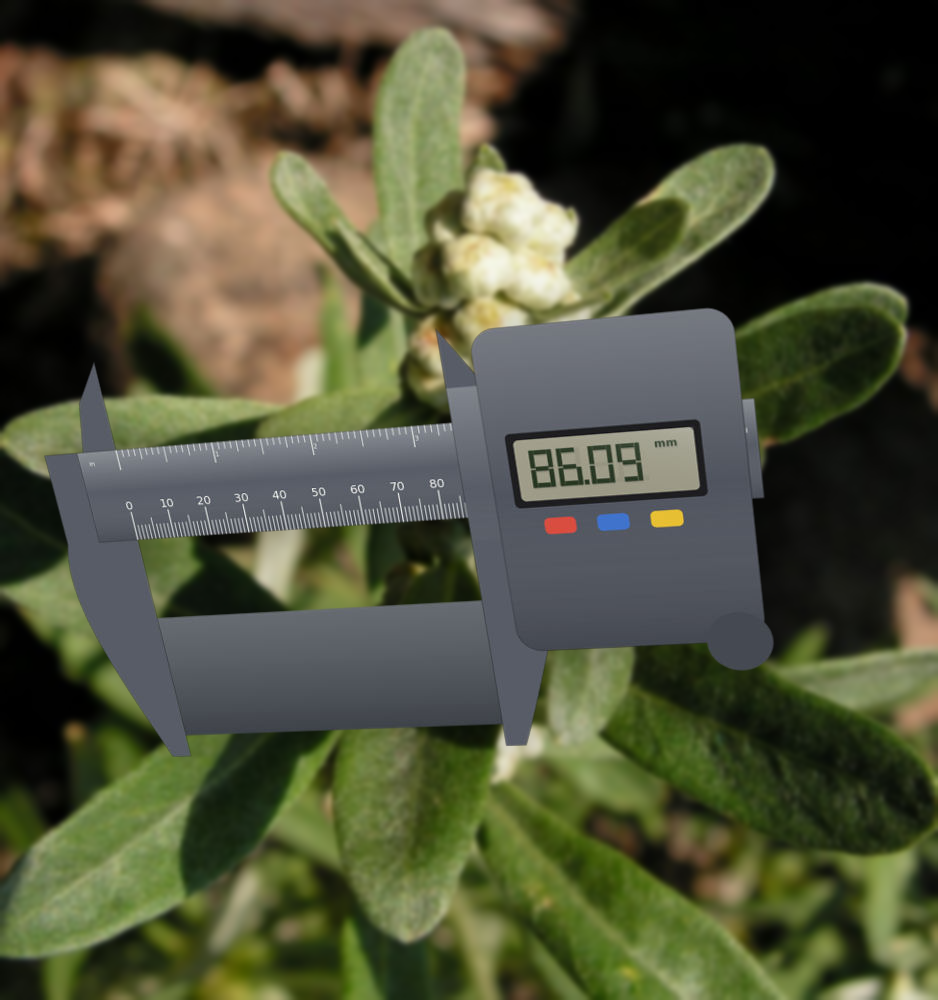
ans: {"value": 86.09, "unit": "mm"}
